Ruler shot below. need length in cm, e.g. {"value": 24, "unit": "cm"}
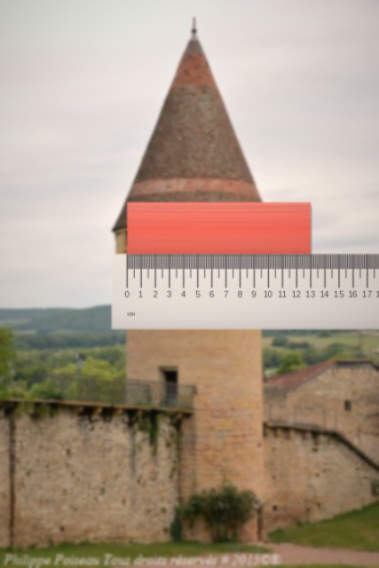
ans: {"value": 13, "unit": "cm"}
